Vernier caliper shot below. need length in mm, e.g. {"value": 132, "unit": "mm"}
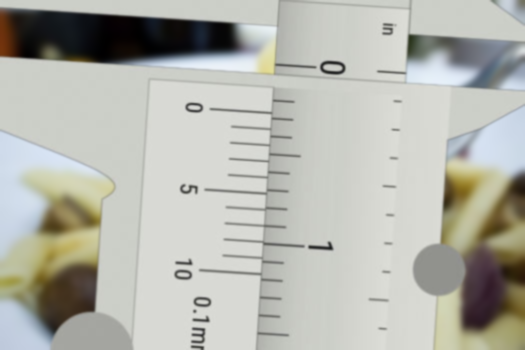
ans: {"value": 2.7, "unit": "mm"}
